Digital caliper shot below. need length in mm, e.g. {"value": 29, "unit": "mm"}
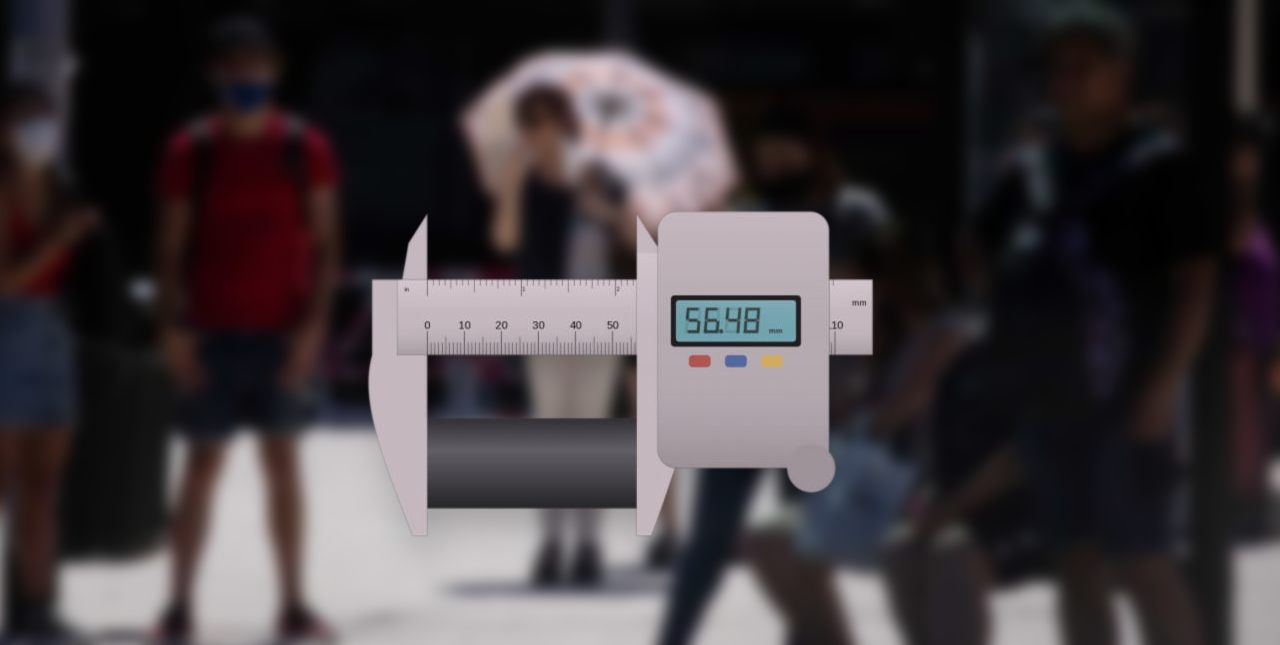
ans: {"value": 56.48, "unit": "mm"}
